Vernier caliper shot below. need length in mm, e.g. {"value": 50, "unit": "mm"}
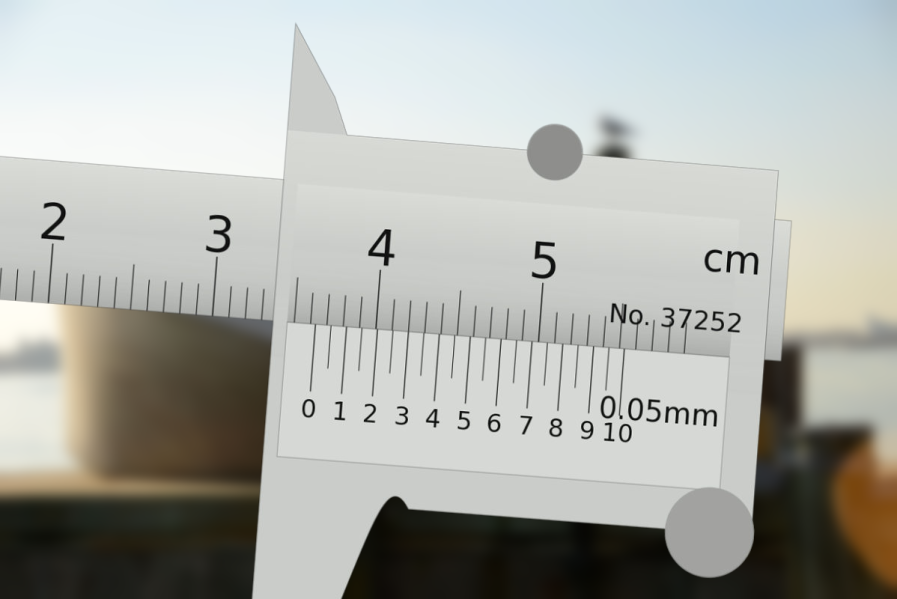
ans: {"value": 36.3, "unit": "mm"}
